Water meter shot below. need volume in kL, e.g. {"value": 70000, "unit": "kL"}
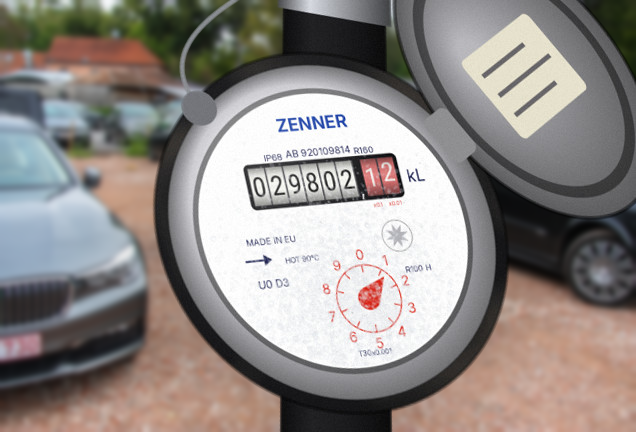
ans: {"value": 29802.121, "unit": "kL"}
